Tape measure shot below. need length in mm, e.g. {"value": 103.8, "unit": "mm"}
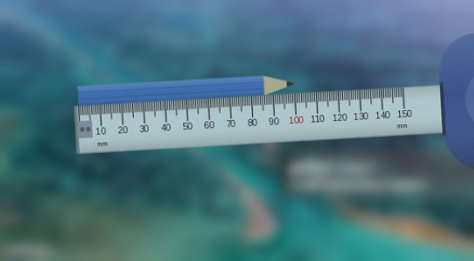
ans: {"value": 100, "unit": "mm"}
